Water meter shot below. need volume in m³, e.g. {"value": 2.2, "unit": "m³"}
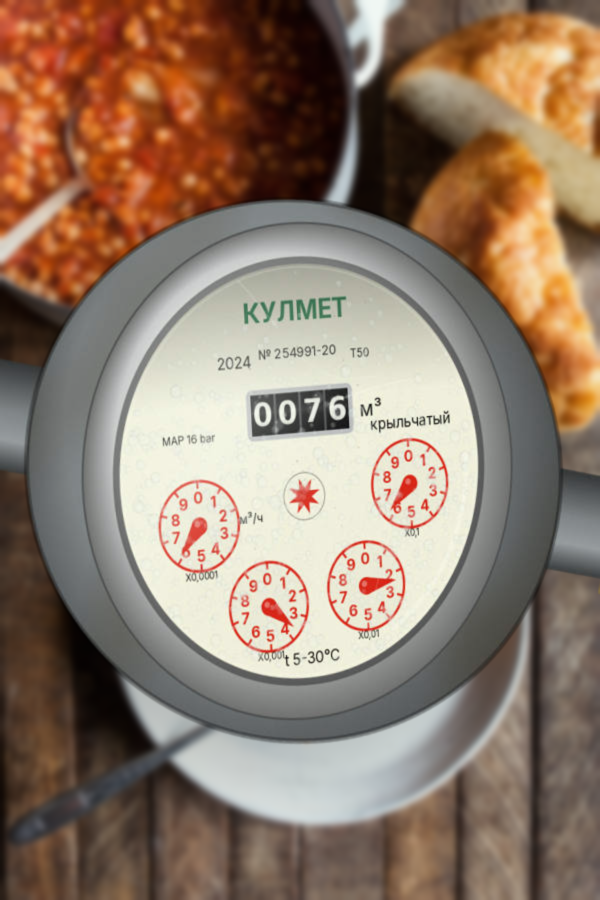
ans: {"value": 76.6236, "unit": "m³"}
